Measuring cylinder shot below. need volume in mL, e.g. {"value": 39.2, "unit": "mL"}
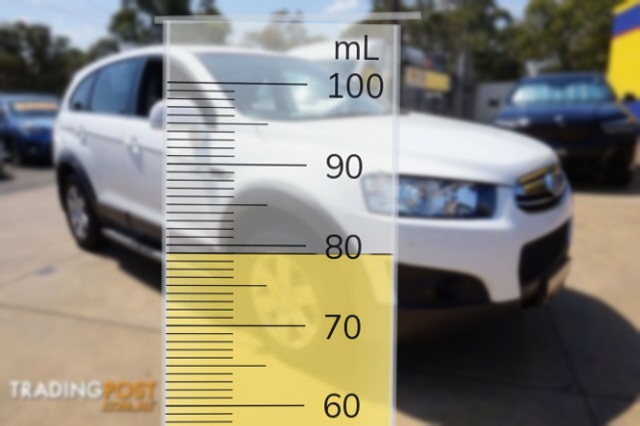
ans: {"value": 79, "unit": "mL"}
